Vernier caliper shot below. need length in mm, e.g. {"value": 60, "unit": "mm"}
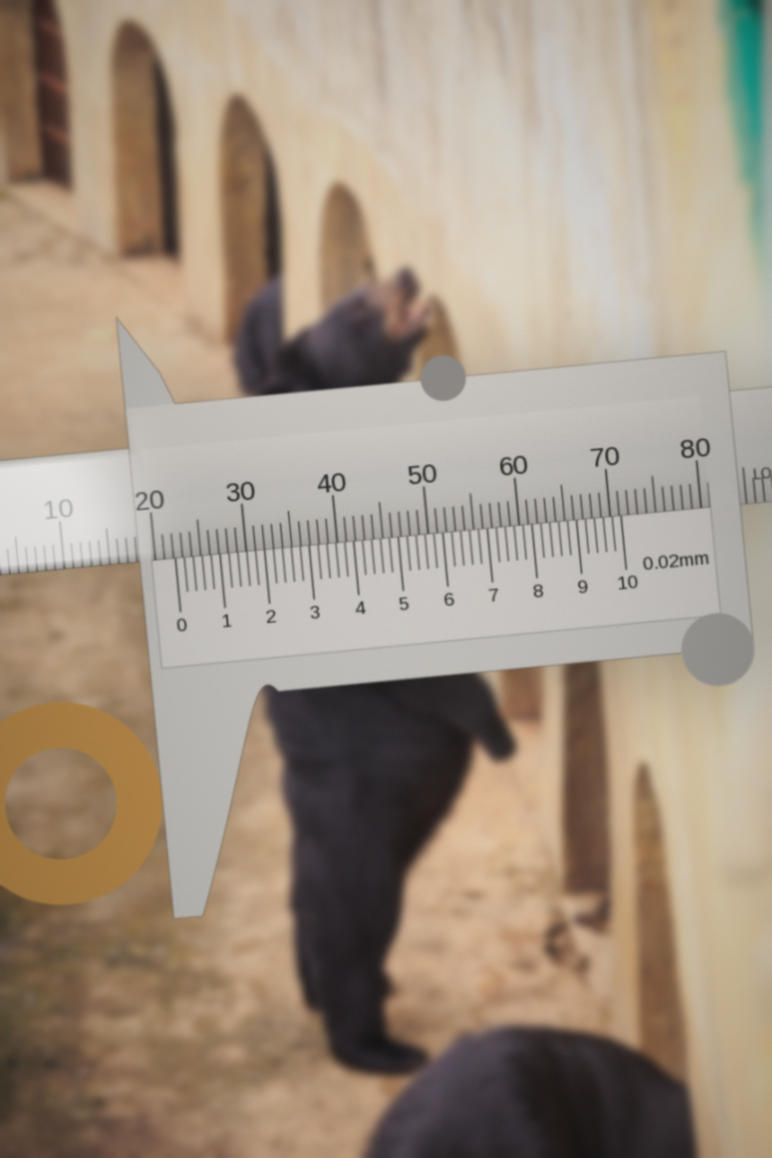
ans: {"value": 22.2, "unit": "mm"}
